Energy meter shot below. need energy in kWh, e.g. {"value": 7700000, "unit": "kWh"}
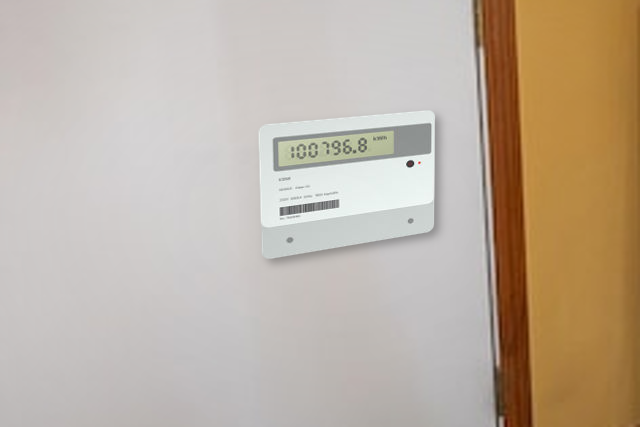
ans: {"value": 100796.8, "unit": "kWh"}
